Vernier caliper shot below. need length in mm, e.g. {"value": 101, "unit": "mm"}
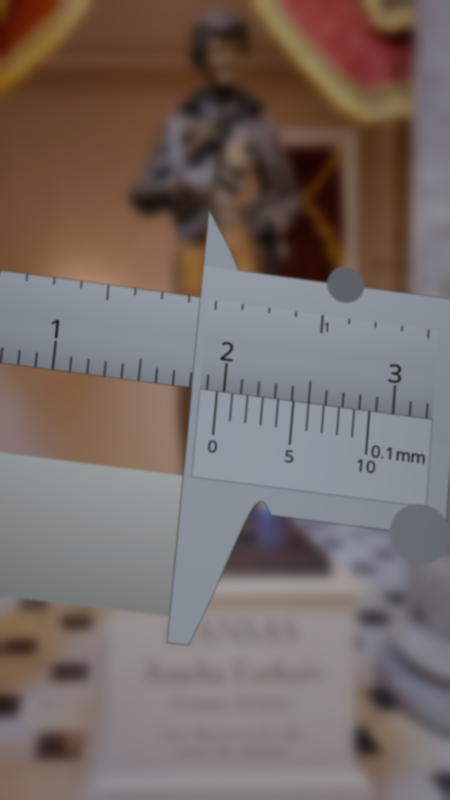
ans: {"value": 19.6, "unit": "mm"}
